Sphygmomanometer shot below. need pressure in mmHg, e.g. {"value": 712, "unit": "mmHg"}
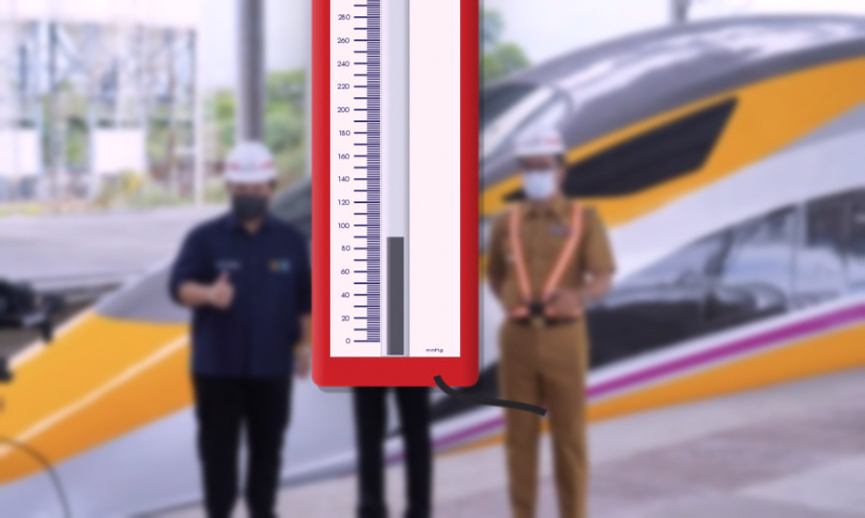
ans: {"value": 90, "unit": "mmHg"}
